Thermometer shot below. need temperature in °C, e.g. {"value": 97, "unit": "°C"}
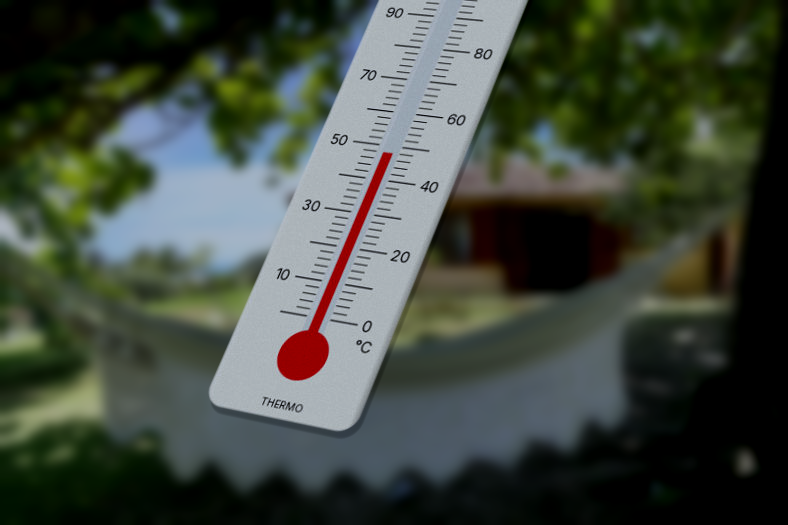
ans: {"value": 48, "unit": "°C"}
